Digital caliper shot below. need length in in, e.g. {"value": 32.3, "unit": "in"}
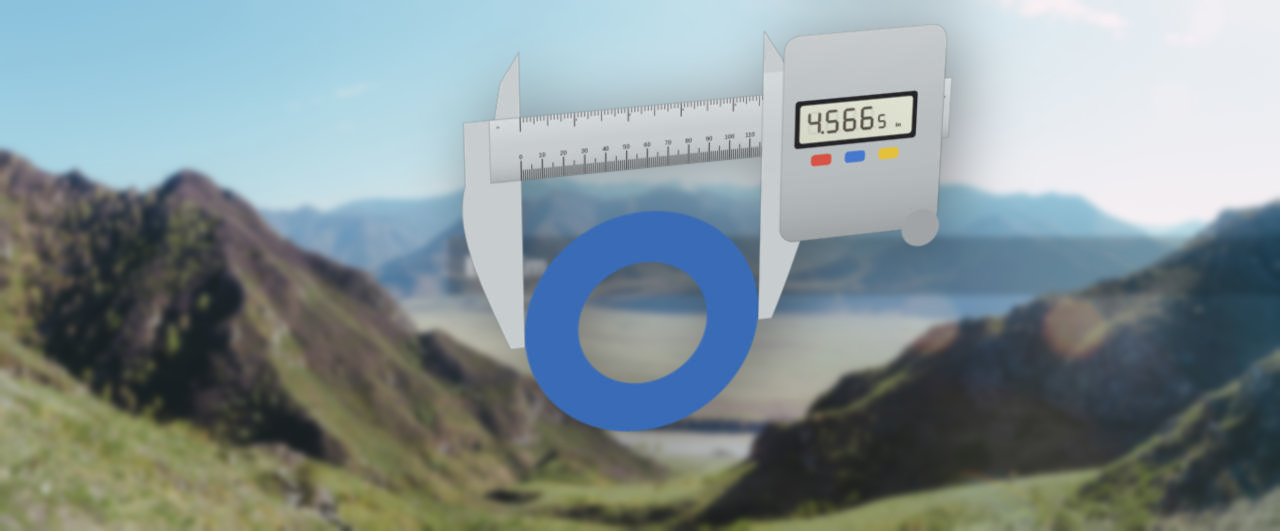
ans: {"value": 4.5665, "unit": "in"}
